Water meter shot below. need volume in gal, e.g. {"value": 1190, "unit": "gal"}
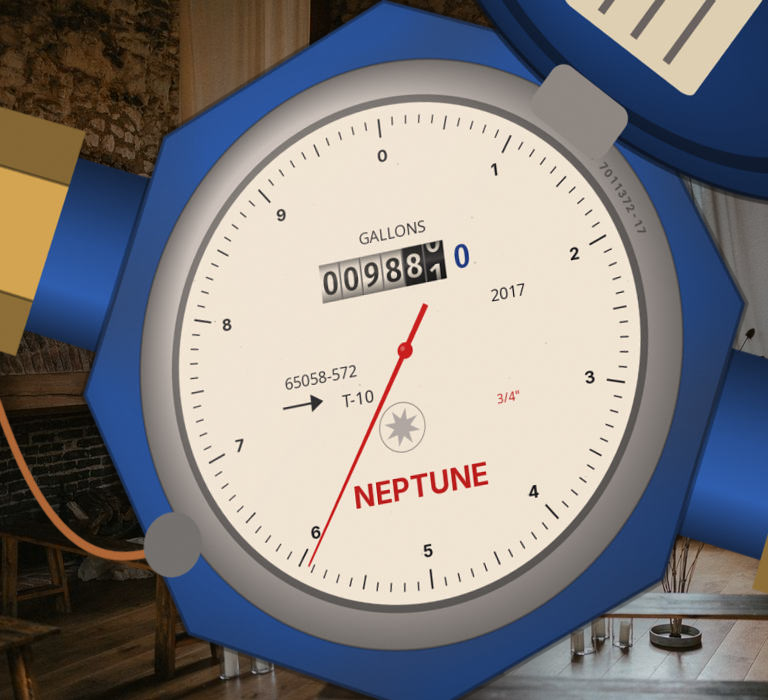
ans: {"value": 98805.9, "unit": "gal"}
